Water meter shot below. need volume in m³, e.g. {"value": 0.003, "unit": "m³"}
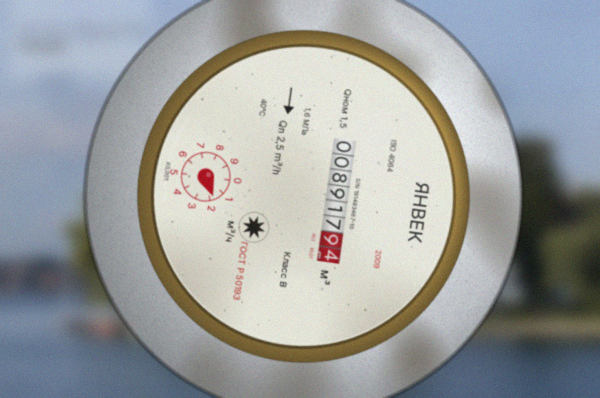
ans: {"value": 8917.941, "unit": "m³"}
